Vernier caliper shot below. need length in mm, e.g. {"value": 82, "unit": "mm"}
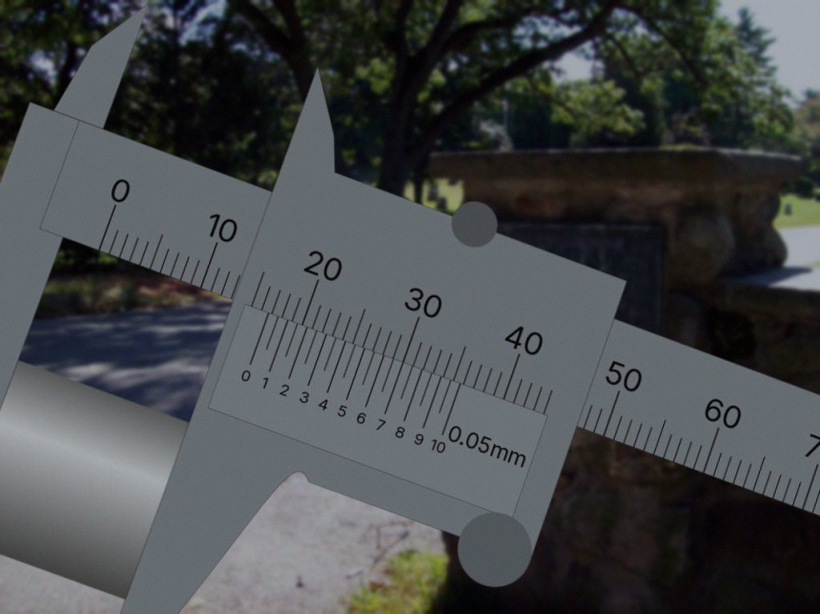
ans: {"value": 16.7, "unit": "mm"}
